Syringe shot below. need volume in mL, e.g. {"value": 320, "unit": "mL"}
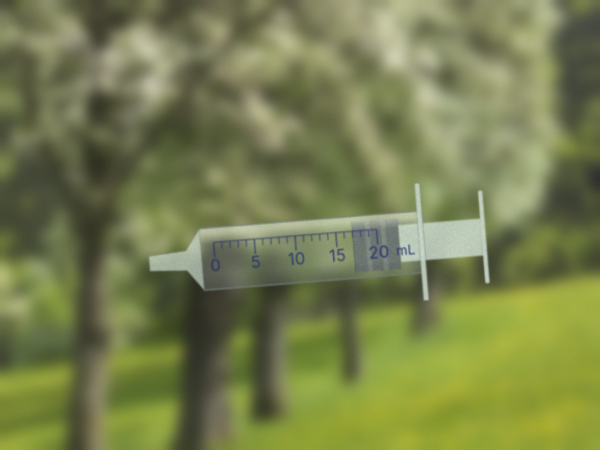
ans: {"value": 17, "unit": "mL"}
